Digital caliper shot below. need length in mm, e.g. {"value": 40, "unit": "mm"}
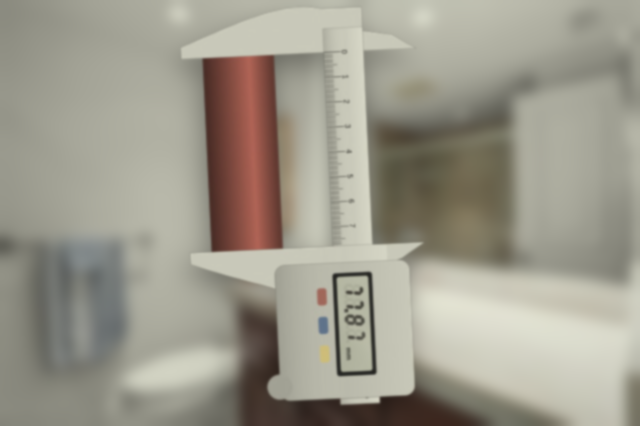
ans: {"value": 77.87, "unit": "mm"}
